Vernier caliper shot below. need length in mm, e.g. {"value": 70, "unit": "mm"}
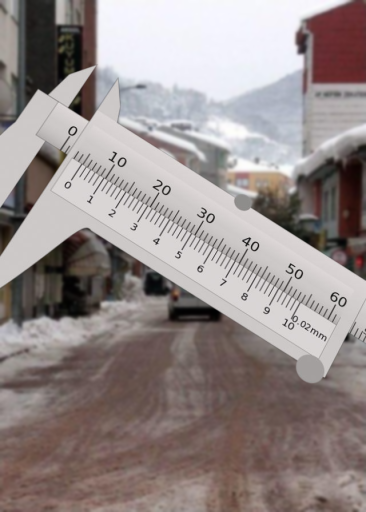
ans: {"value": 4.8, "unit": "mm"}
